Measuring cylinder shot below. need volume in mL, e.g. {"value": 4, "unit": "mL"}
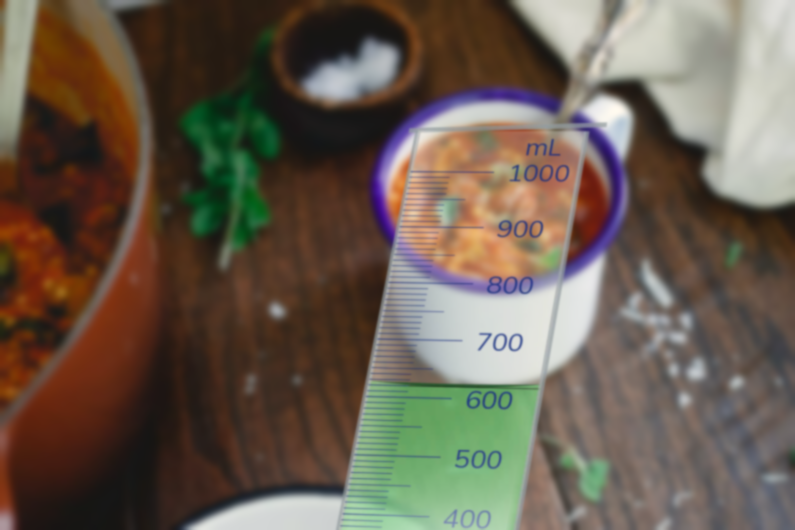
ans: {"value": 620, "unit": "mL"}
